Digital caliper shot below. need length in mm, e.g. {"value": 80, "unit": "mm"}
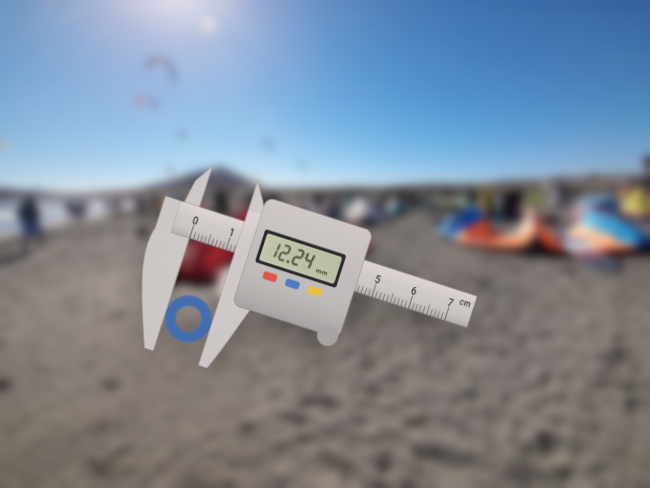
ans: {"value": 12.24, "unit": "mm"}
